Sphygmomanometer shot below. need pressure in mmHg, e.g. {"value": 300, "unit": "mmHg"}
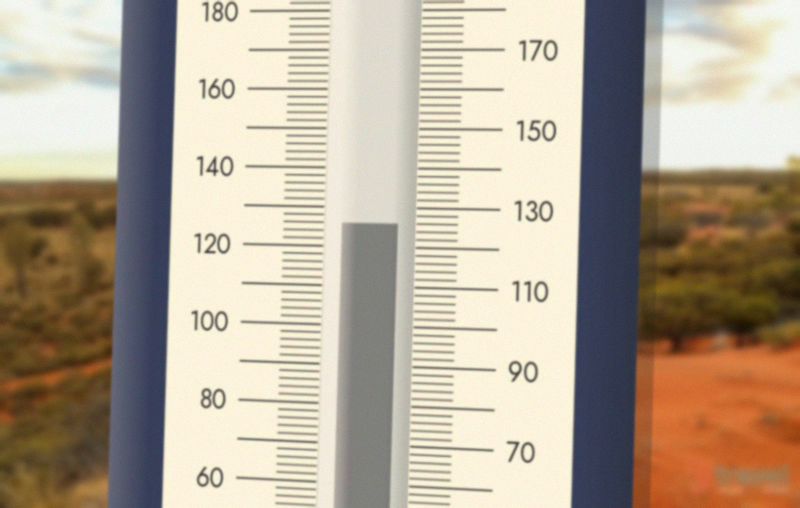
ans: {"value": 126, "unit": "mmHg"}
